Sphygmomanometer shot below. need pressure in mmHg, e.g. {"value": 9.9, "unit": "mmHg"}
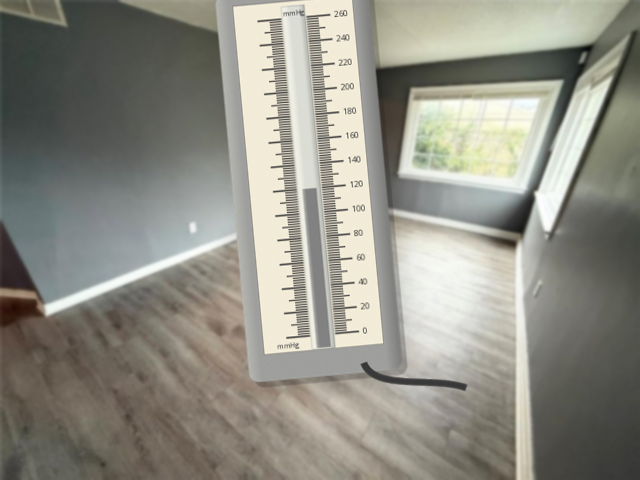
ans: {"value": 120, "unit": "mmHg"}
